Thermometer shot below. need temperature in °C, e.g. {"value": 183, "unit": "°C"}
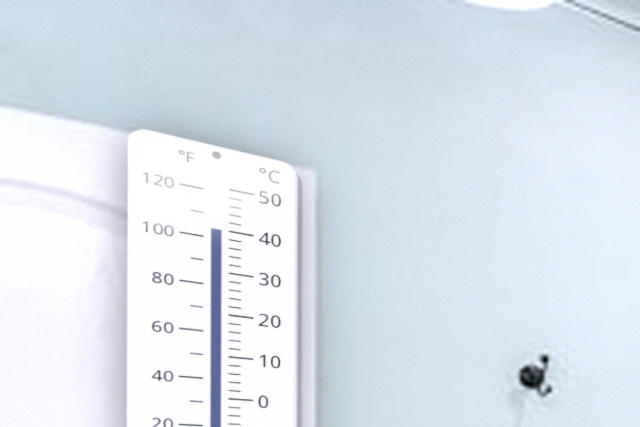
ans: {"value": 40, "unit": "°C"}
